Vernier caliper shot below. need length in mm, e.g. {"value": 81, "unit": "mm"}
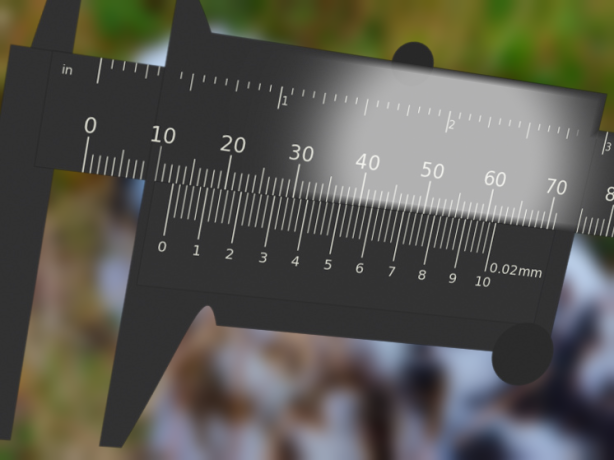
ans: {"value": 12.6, "unit": "mm"}
